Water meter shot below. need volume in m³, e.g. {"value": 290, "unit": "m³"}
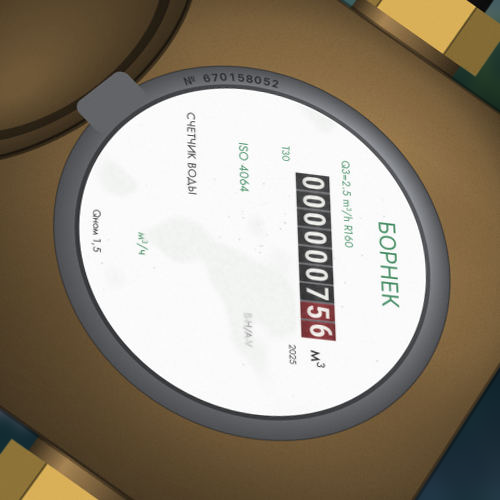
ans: {"value": 7.56, "unit": "m³"}
